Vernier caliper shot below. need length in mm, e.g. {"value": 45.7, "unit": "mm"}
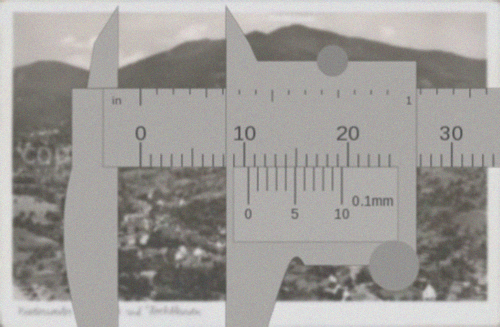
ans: {"value": 10.4, "unit": "mm"}
